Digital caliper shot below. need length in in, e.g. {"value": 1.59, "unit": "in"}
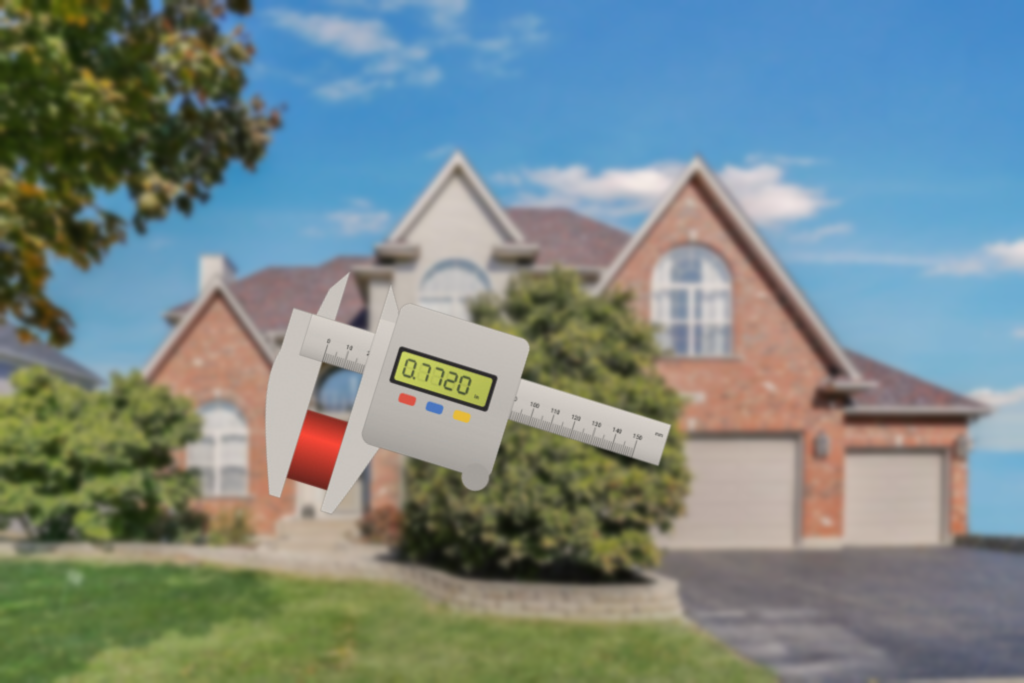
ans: {"value": 0.7720, "unit": "in"}
